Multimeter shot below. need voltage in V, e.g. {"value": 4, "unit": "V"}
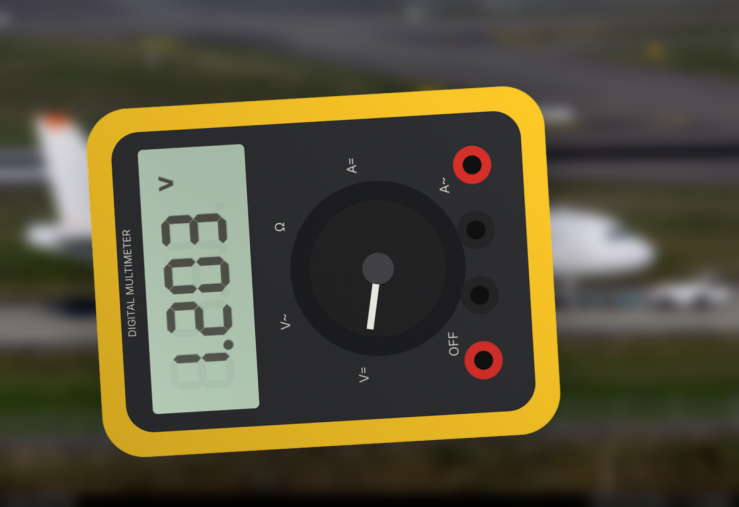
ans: {"value": 1.203, "unit": "V"}
